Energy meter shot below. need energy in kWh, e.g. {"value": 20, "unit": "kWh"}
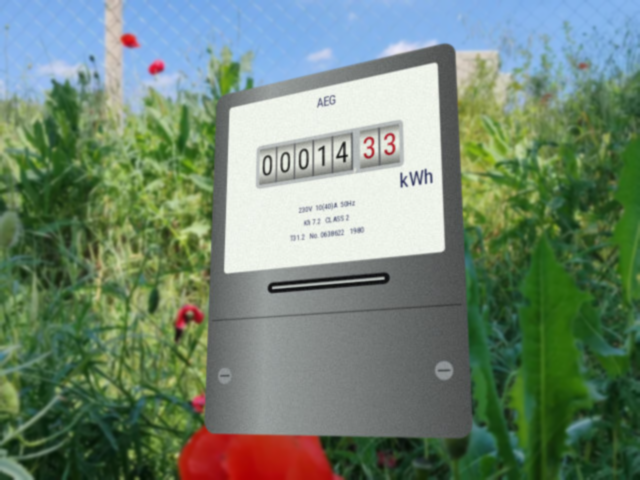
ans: {"value": 14.33, "unit": "kWh"}
